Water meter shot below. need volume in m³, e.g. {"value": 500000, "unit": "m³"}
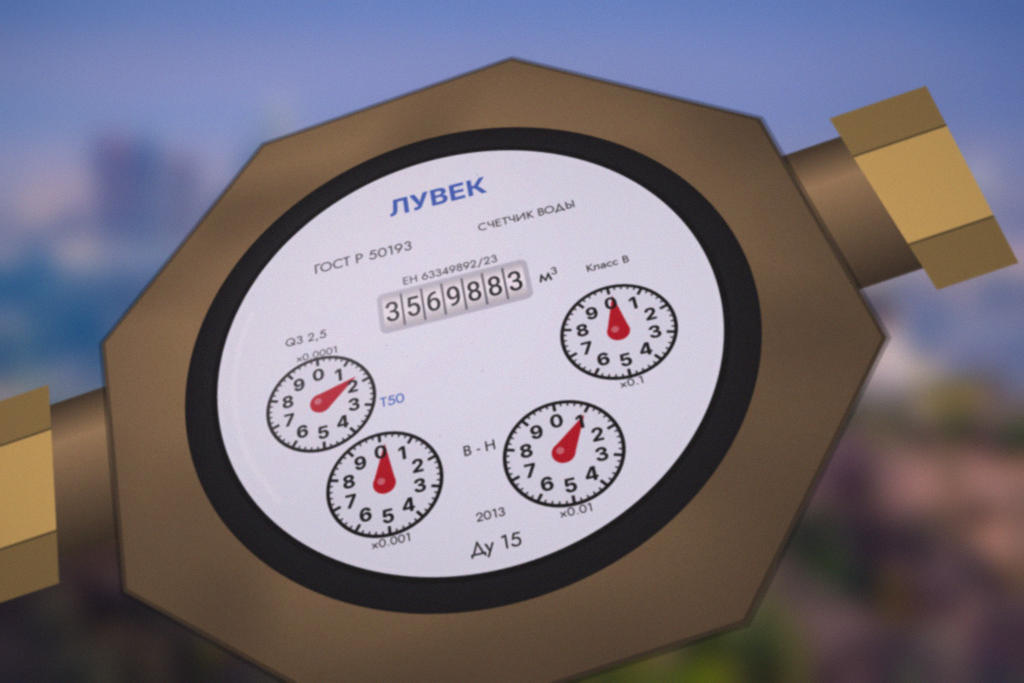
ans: {"value": 3569883.0101, "unit": "m³"}
